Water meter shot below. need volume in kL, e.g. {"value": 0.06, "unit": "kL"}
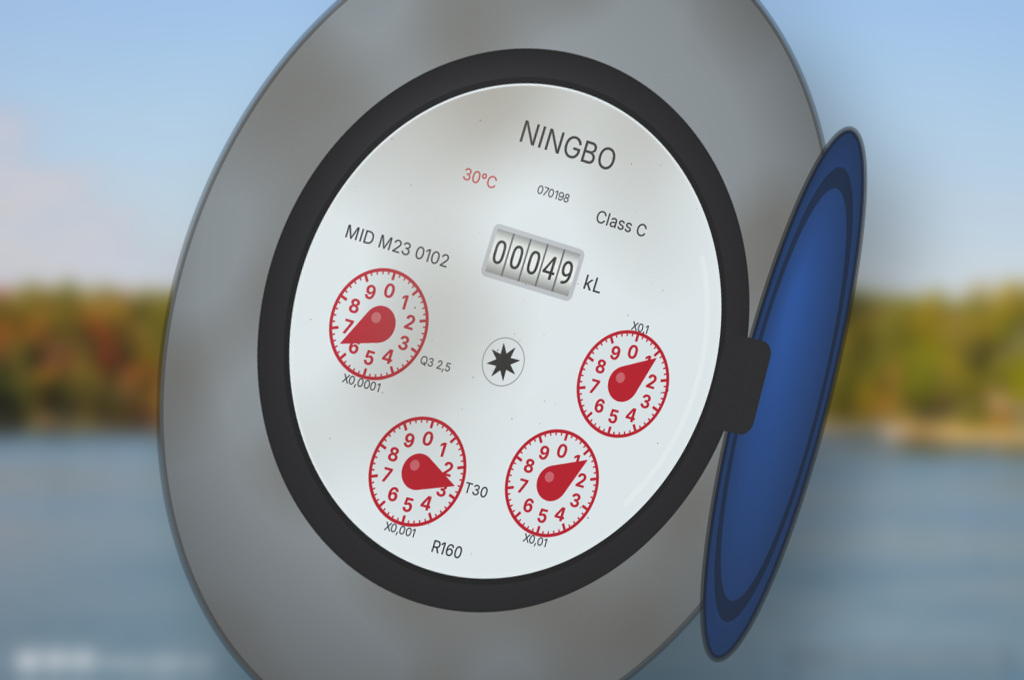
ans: {"value": 49.1126, "unit": "kL"}
